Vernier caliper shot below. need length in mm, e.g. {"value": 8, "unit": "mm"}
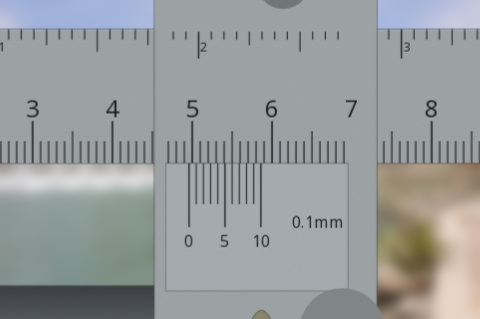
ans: {"value": 49.6, "unit": "mm"}
